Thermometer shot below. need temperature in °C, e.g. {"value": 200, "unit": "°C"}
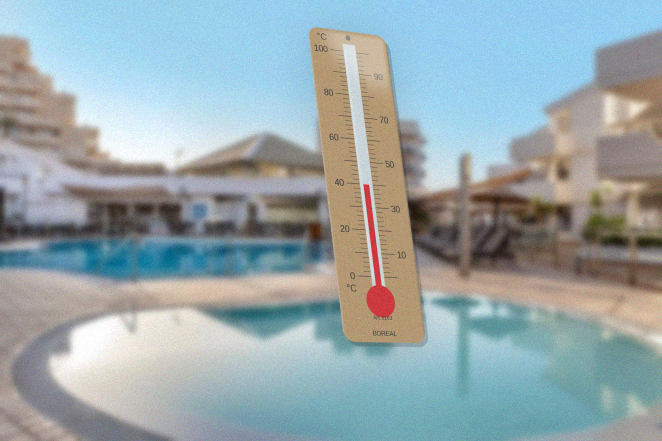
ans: {"value": 40, "unit": "°C"}
